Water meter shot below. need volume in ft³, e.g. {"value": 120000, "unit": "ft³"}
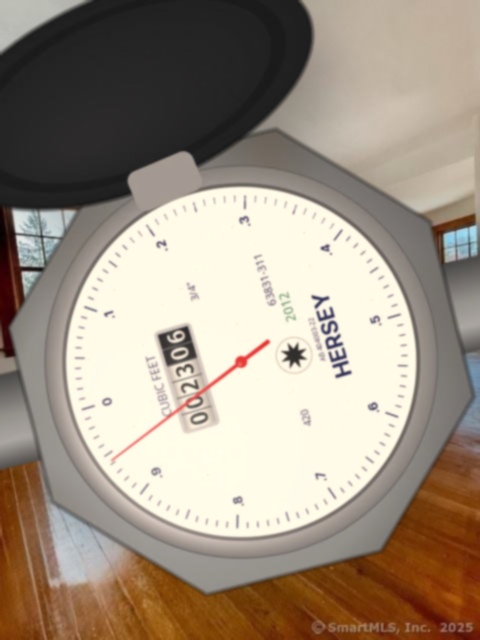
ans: {"value": 2305.94, "unit": "ft³"}
